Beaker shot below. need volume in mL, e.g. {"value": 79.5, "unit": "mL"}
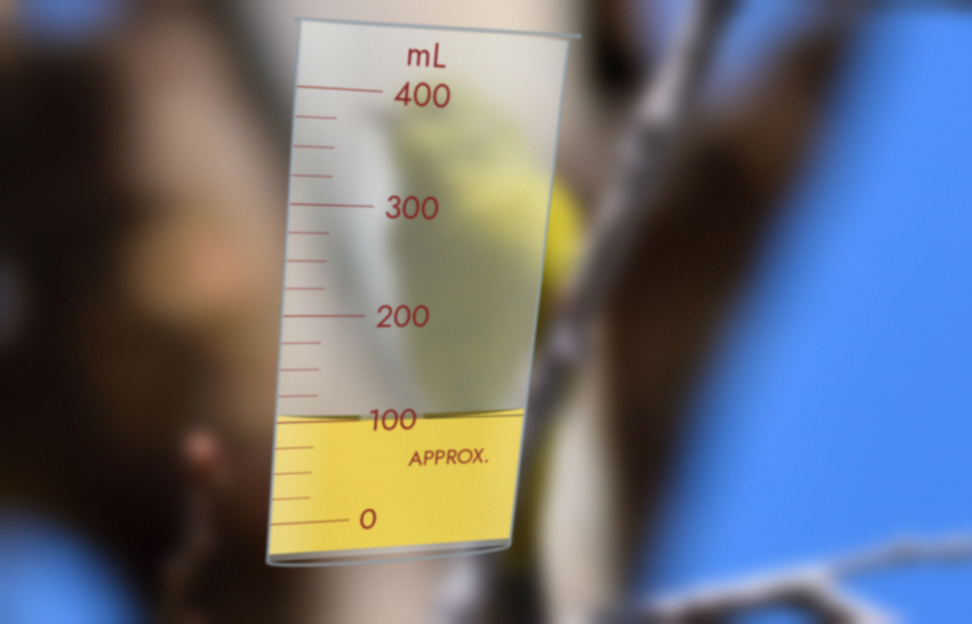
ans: {"value": 100, "unit": "mL"}
